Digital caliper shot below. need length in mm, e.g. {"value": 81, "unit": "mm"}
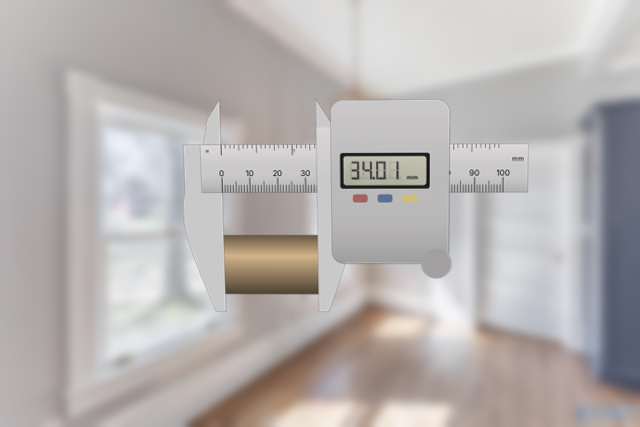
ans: {"value": 34.01, "unit": "mm"}
